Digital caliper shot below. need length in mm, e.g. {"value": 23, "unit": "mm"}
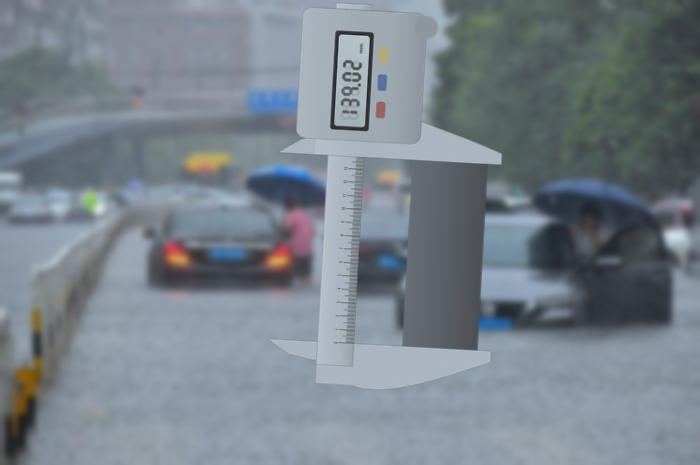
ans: {"value": 139.02, "unit": "mm"}
